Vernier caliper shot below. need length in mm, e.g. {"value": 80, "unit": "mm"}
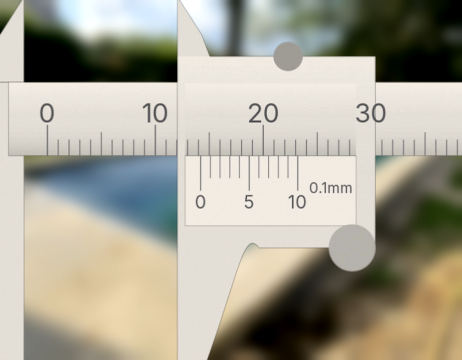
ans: {"value": 14.2, "unit": "mm"}
